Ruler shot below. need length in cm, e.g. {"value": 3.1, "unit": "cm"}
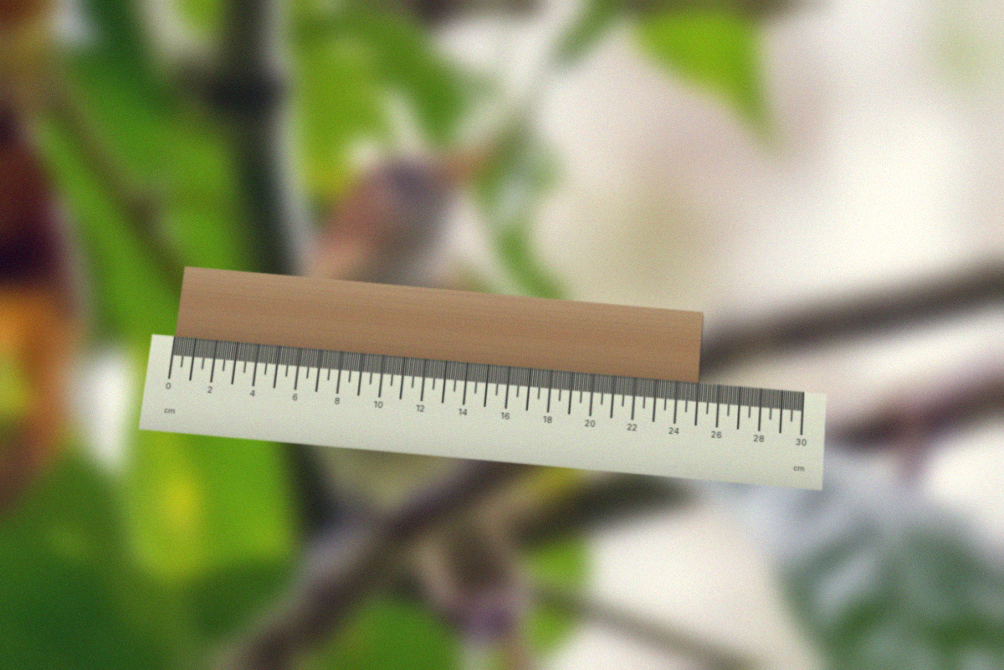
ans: {"value": 25, "unit": "cm"}
